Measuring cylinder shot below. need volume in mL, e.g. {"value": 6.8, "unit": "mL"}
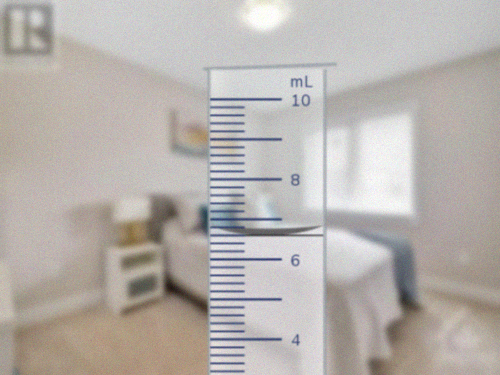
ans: {"value": 6.6, "unit": "mL"}
